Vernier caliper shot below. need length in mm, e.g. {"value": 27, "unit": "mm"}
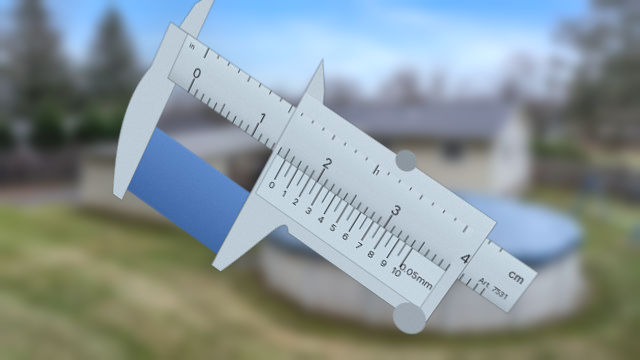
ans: {"value": 15.2, "unit": "mm"}
